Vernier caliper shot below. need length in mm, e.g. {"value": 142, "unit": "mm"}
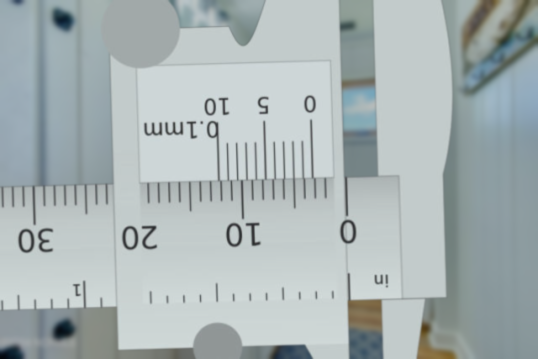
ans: {"value": 3.2, "unit": "mm"}
